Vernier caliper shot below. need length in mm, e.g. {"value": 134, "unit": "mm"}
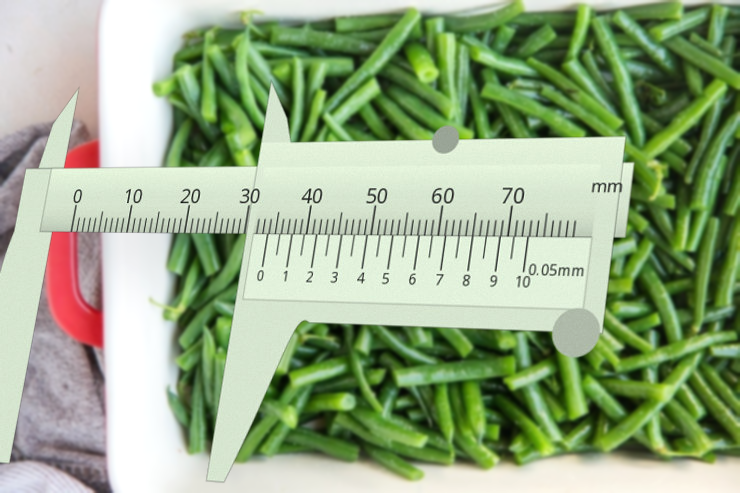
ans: {"value": 33.8, "unit": "mm"}
